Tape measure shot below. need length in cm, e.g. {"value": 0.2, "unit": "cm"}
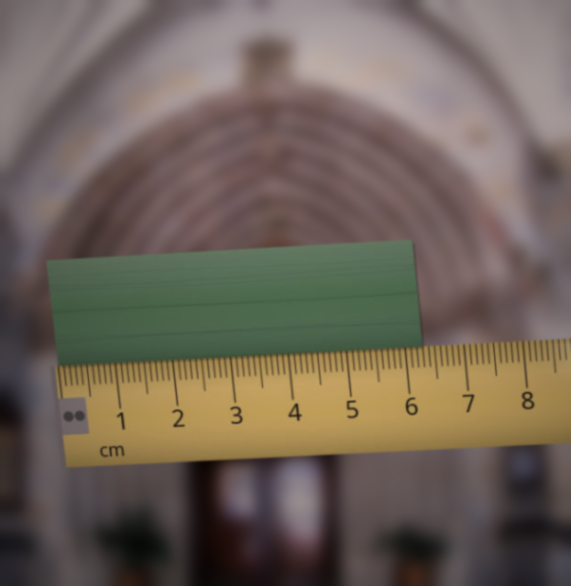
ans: {"value": 6.3, "unit": "cm"}
